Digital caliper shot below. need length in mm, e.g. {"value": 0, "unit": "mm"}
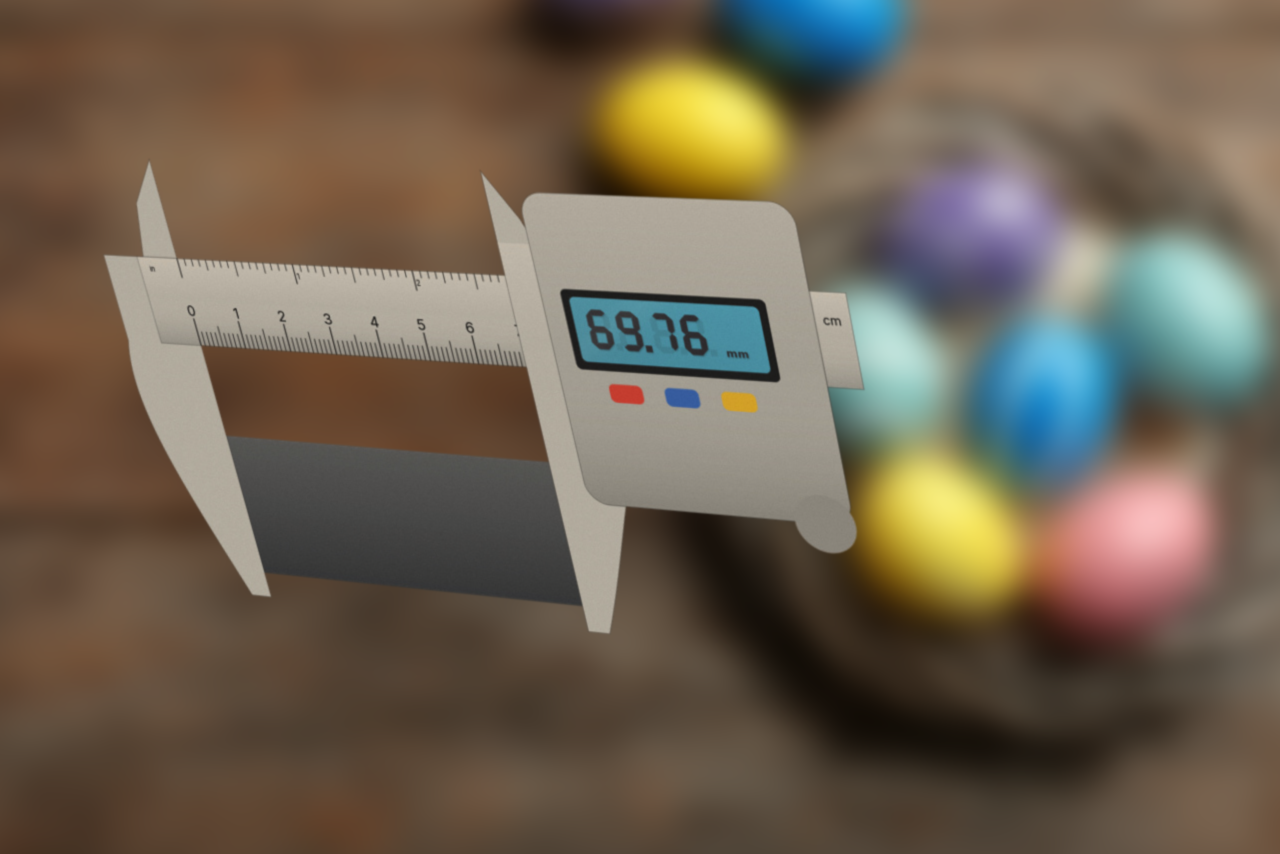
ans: {"value": 69.76, "unit": "mm"}
